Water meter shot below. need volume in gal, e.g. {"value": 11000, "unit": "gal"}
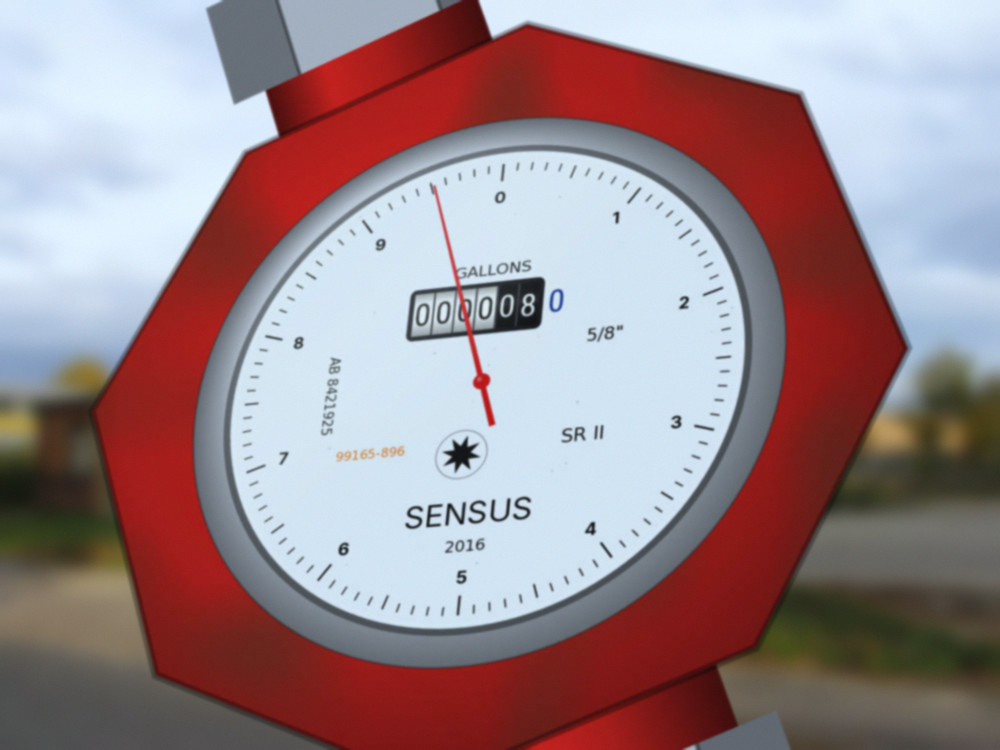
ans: {"value": 79.5, "unit": "gal"}
